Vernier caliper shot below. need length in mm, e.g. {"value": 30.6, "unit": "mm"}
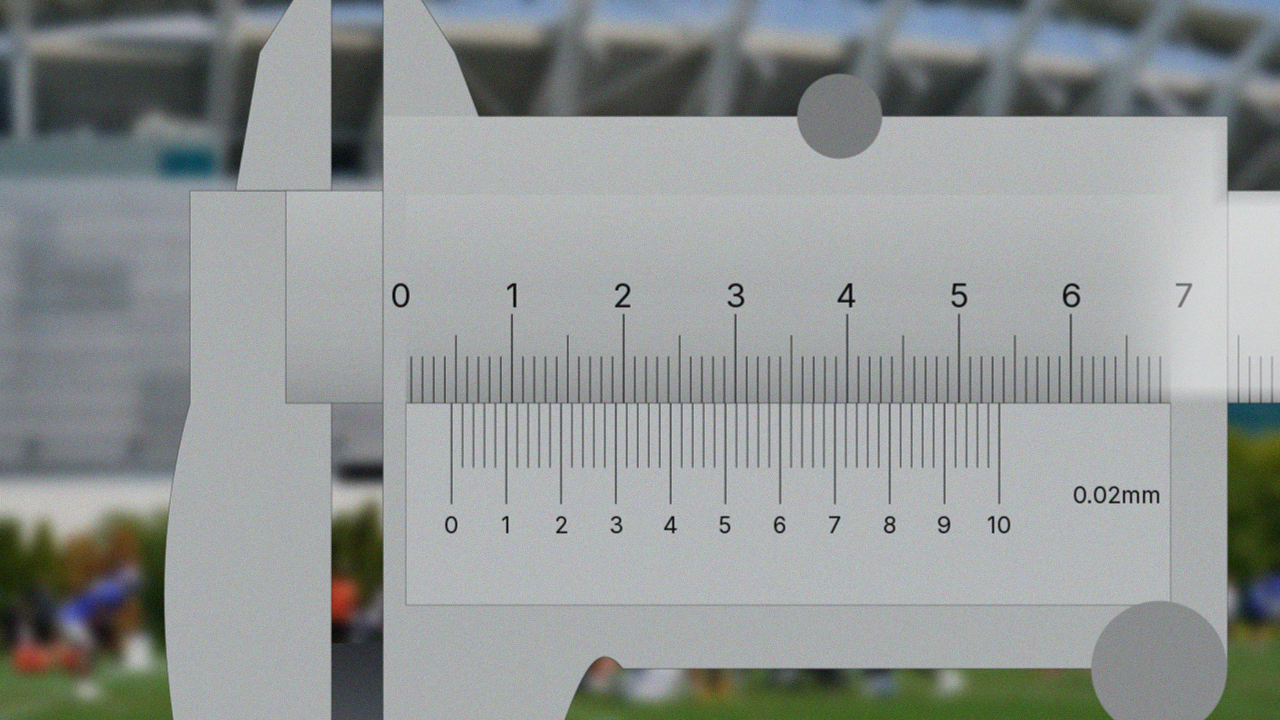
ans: {"value": 4.6, "unit": "mm"}
